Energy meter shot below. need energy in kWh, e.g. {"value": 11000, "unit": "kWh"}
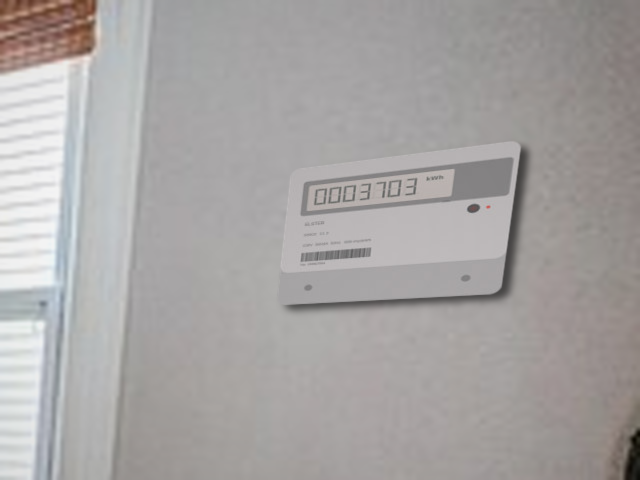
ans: {"value": 3703, "unit": "kWh"}
